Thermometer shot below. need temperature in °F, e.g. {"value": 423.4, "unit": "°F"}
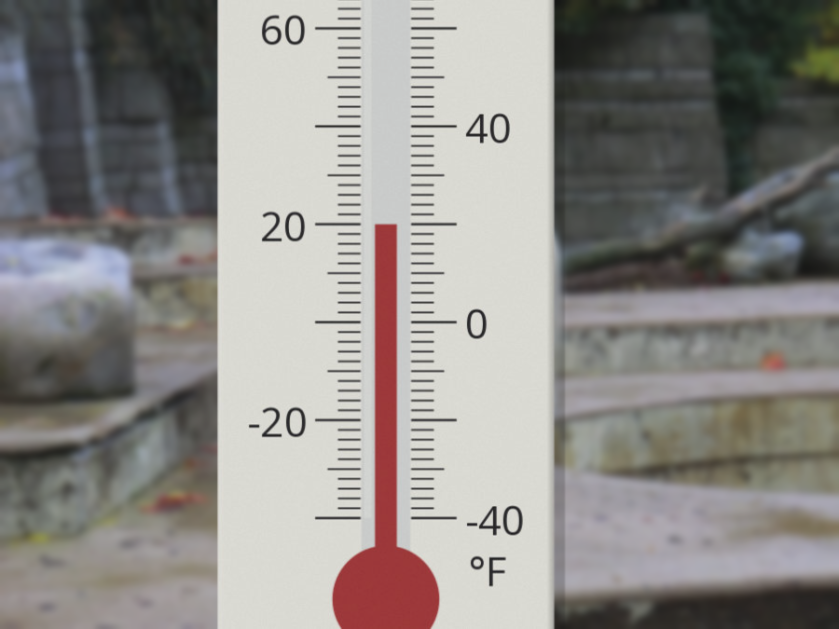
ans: {"value": 20, "unit": "°F"}
